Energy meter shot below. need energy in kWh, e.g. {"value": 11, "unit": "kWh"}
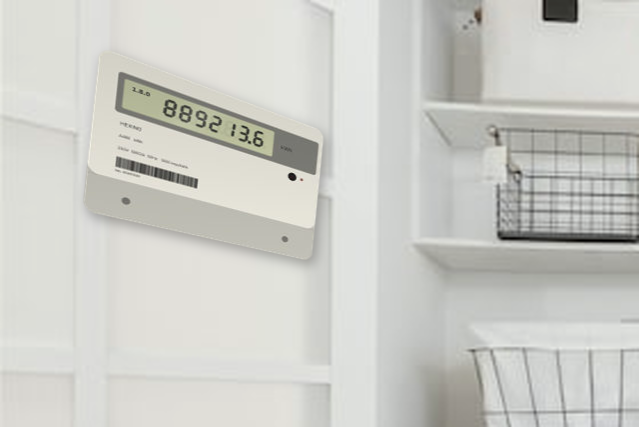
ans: {"value": 889213.6, "unit": "kWh"}
